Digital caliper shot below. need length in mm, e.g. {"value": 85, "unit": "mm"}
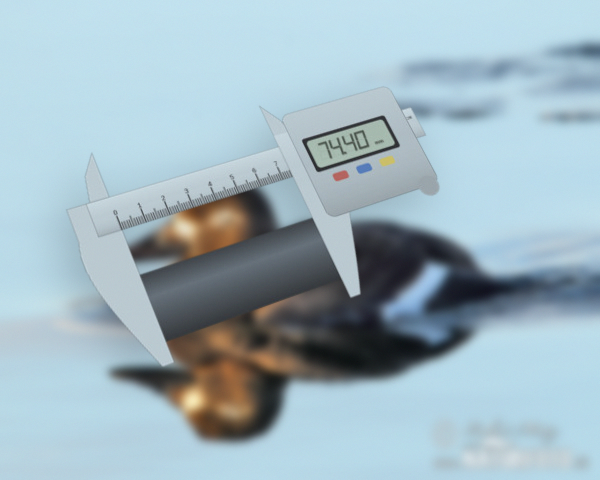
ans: {"value": 74.40, "unit": "mm"}
